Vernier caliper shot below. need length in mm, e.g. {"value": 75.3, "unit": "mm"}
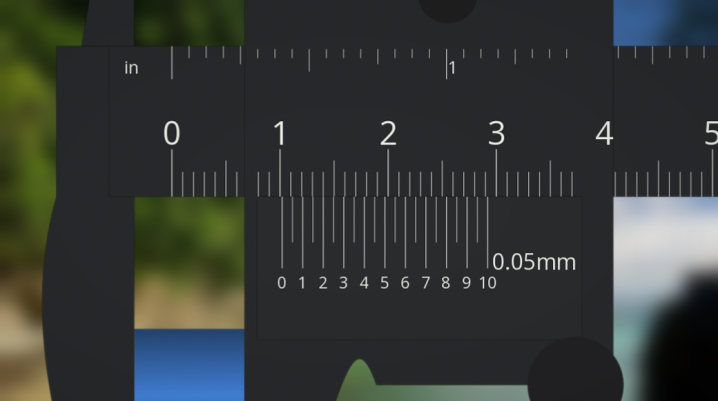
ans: {"value": 10.2, "unit": "mm"}
